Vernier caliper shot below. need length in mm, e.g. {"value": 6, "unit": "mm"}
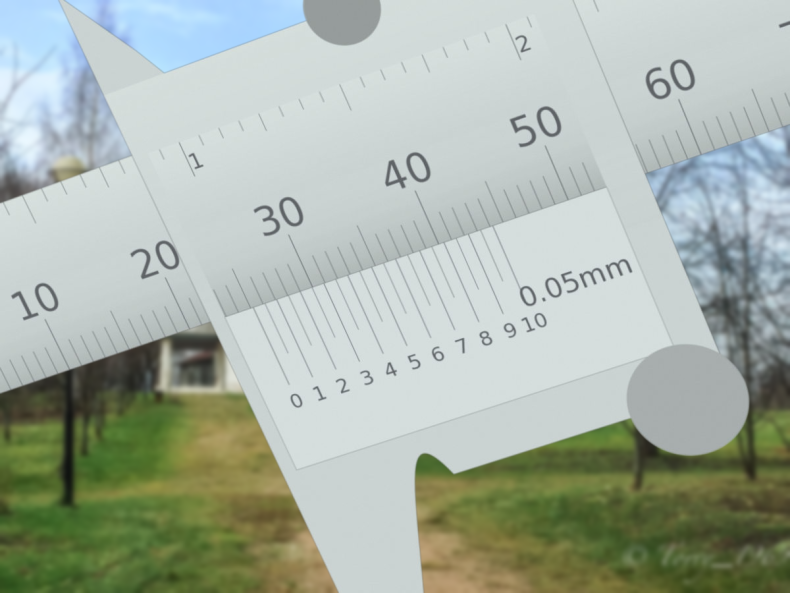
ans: {"value": 25.2, "unit": "mm"}
